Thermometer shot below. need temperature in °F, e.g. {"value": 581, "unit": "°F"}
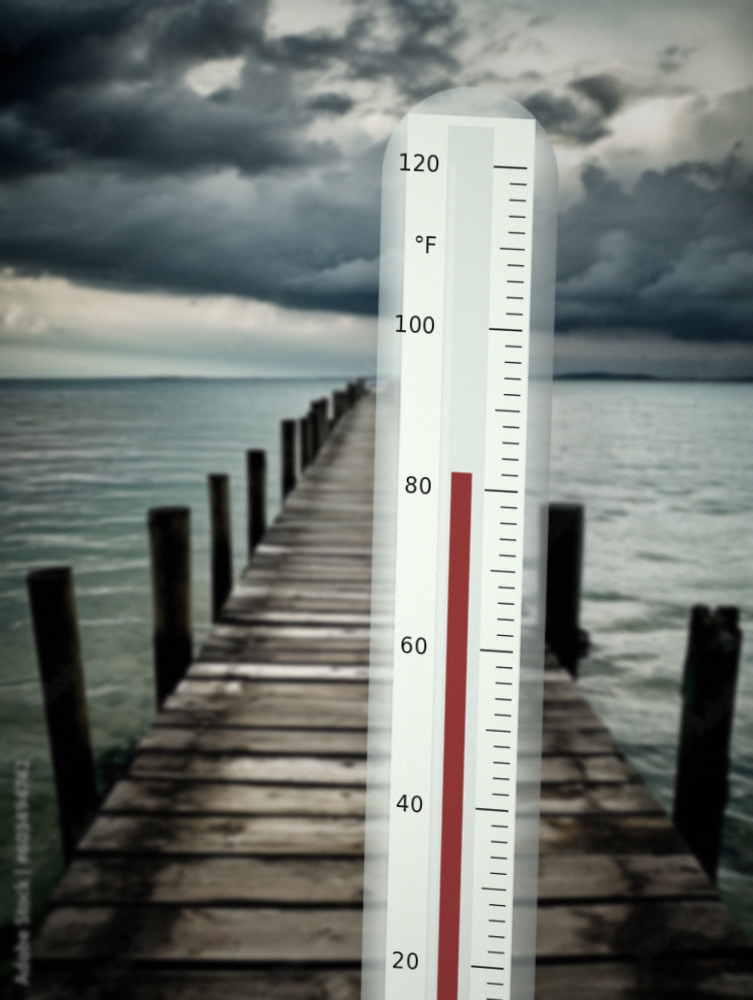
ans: {"value": 82, "unit": "°F"}
